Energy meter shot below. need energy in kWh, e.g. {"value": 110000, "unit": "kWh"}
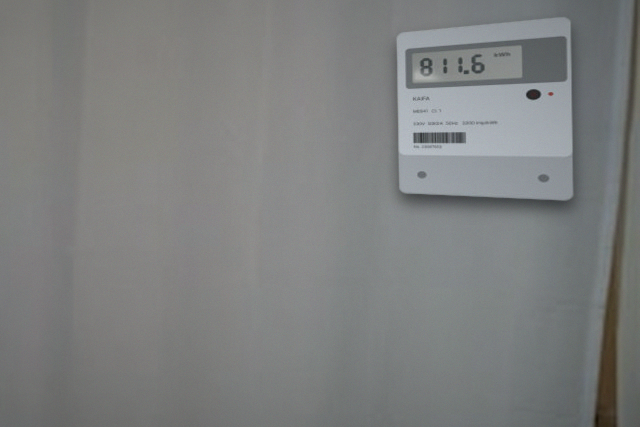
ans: {"value": 811.6, "unit": "kWh"}
